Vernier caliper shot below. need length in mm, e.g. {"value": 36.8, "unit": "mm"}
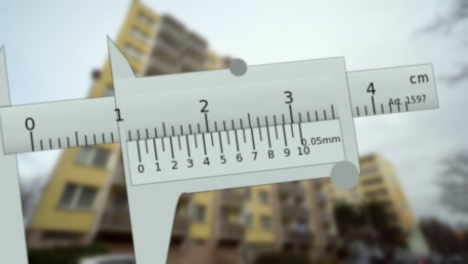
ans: {"value": 11.8, "unit": "mm"}
